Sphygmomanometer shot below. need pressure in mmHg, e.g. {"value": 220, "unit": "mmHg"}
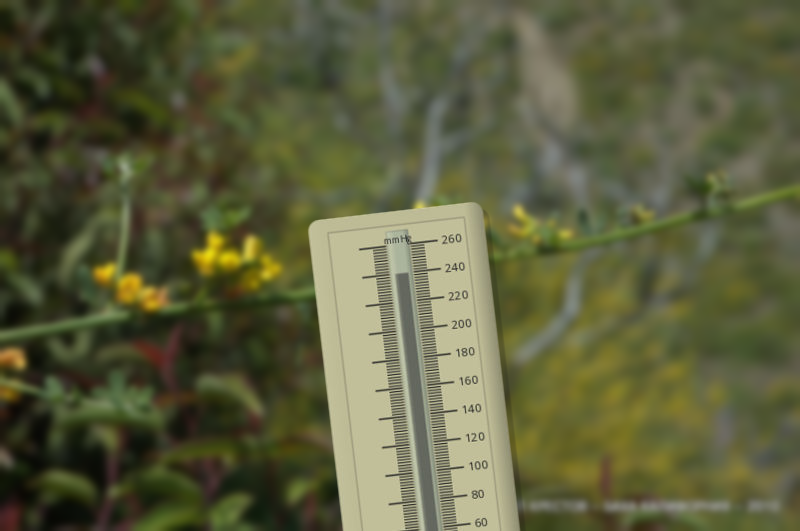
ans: {"value": 240, "unit": "mmHg"}
